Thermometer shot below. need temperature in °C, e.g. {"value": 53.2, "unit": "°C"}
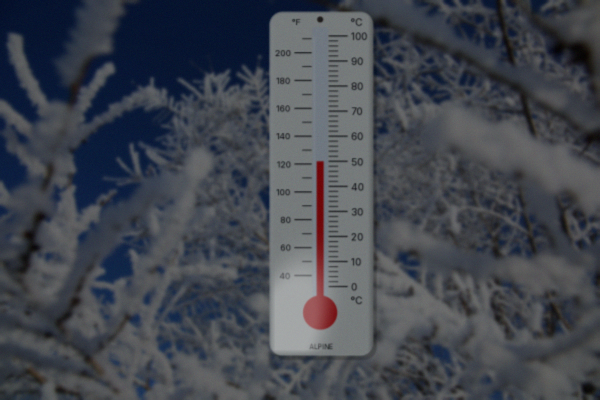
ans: {"value": 50, "unit": "°C"}
